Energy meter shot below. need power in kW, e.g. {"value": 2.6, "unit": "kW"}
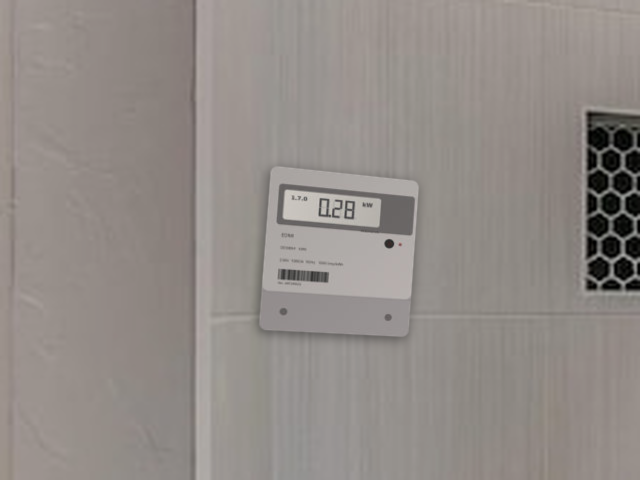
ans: {"value": 0.28, "unit": "kW"}
